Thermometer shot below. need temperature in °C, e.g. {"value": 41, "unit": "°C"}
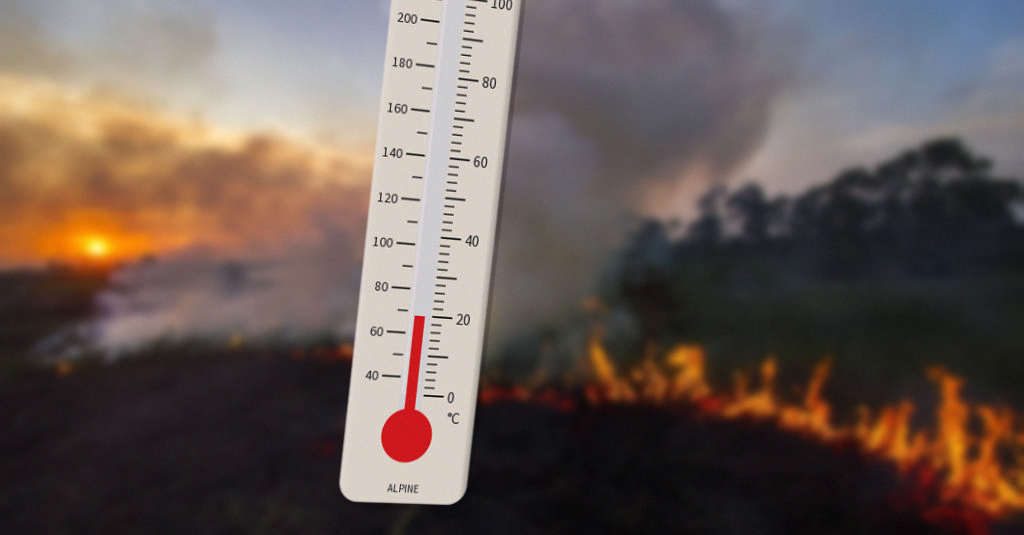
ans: {"value": 20, "unit": "°C"}
